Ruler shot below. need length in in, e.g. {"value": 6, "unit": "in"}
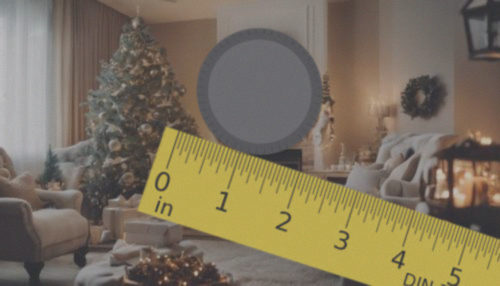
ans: {"value": 2, "unit": "in"}
